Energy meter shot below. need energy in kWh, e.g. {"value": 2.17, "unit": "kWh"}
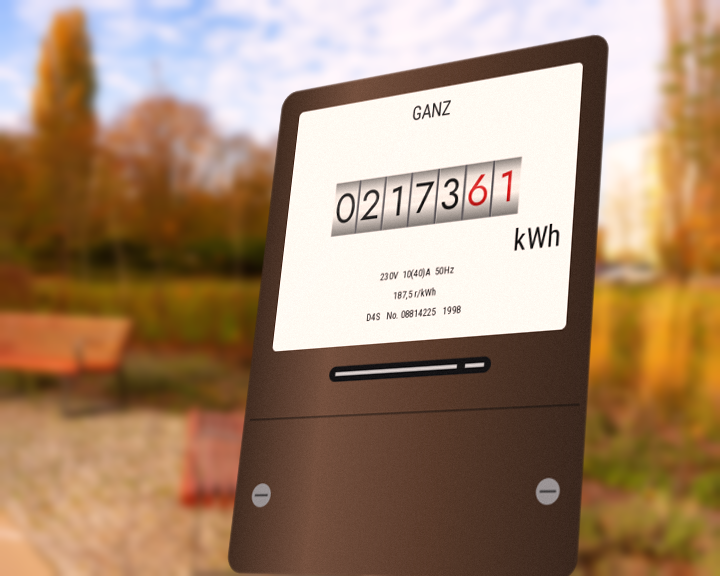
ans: {"value": 2173.61, "unit": "kWh"}
